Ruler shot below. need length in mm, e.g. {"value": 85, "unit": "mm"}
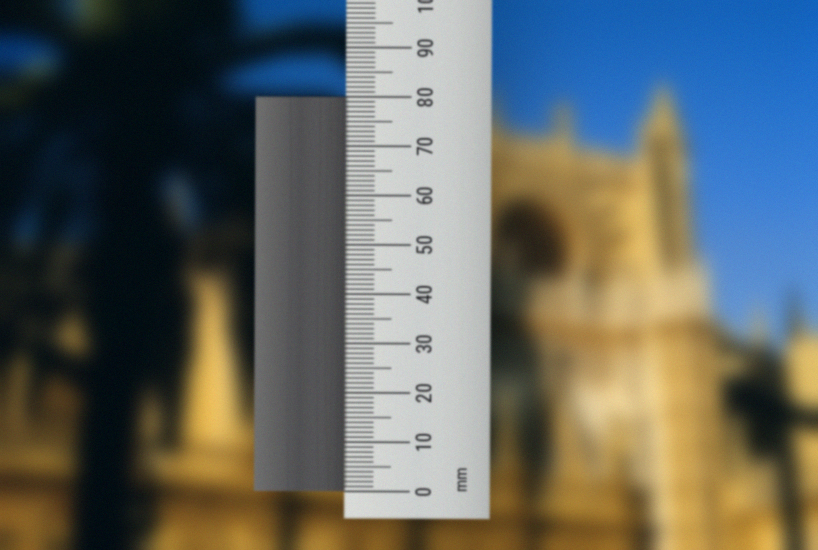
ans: {"value": 80, "unit": "mm"}
